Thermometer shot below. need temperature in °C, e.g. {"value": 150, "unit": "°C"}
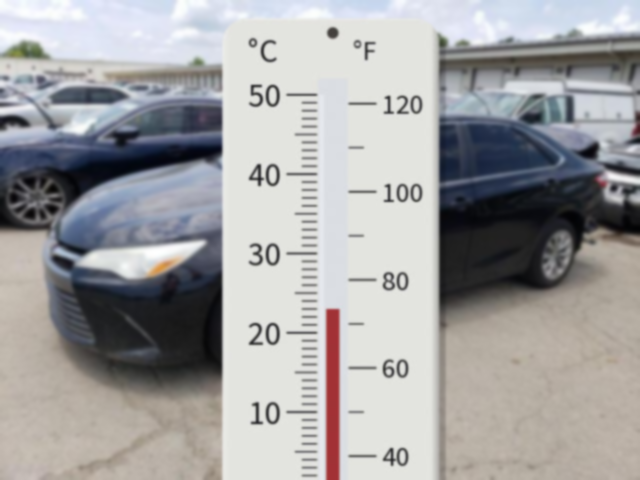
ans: {"value": 23, "unit": "°C"}
